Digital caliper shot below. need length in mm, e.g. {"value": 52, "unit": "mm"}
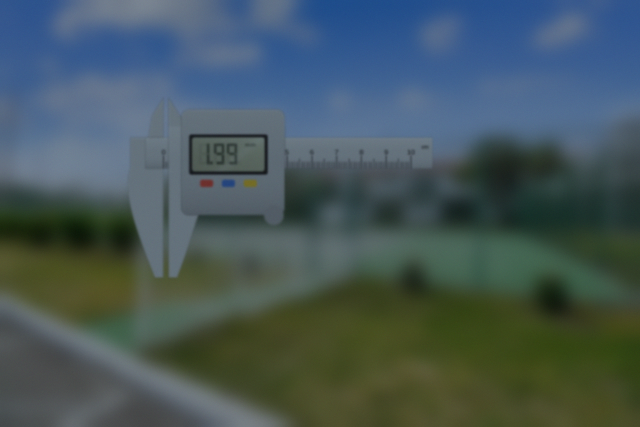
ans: {"value": 1.99, "unit": "mm"}
